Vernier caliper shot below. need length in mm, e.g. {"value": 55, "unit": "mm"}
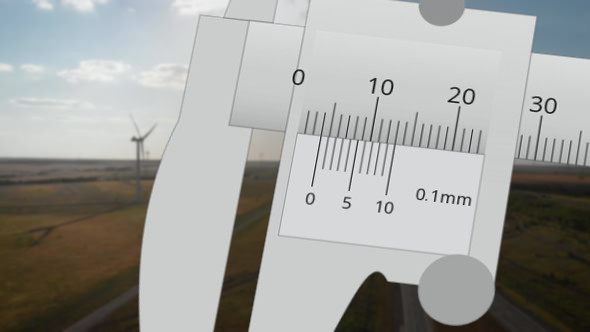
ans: {"value": 4.0, "unit": "mm"}
